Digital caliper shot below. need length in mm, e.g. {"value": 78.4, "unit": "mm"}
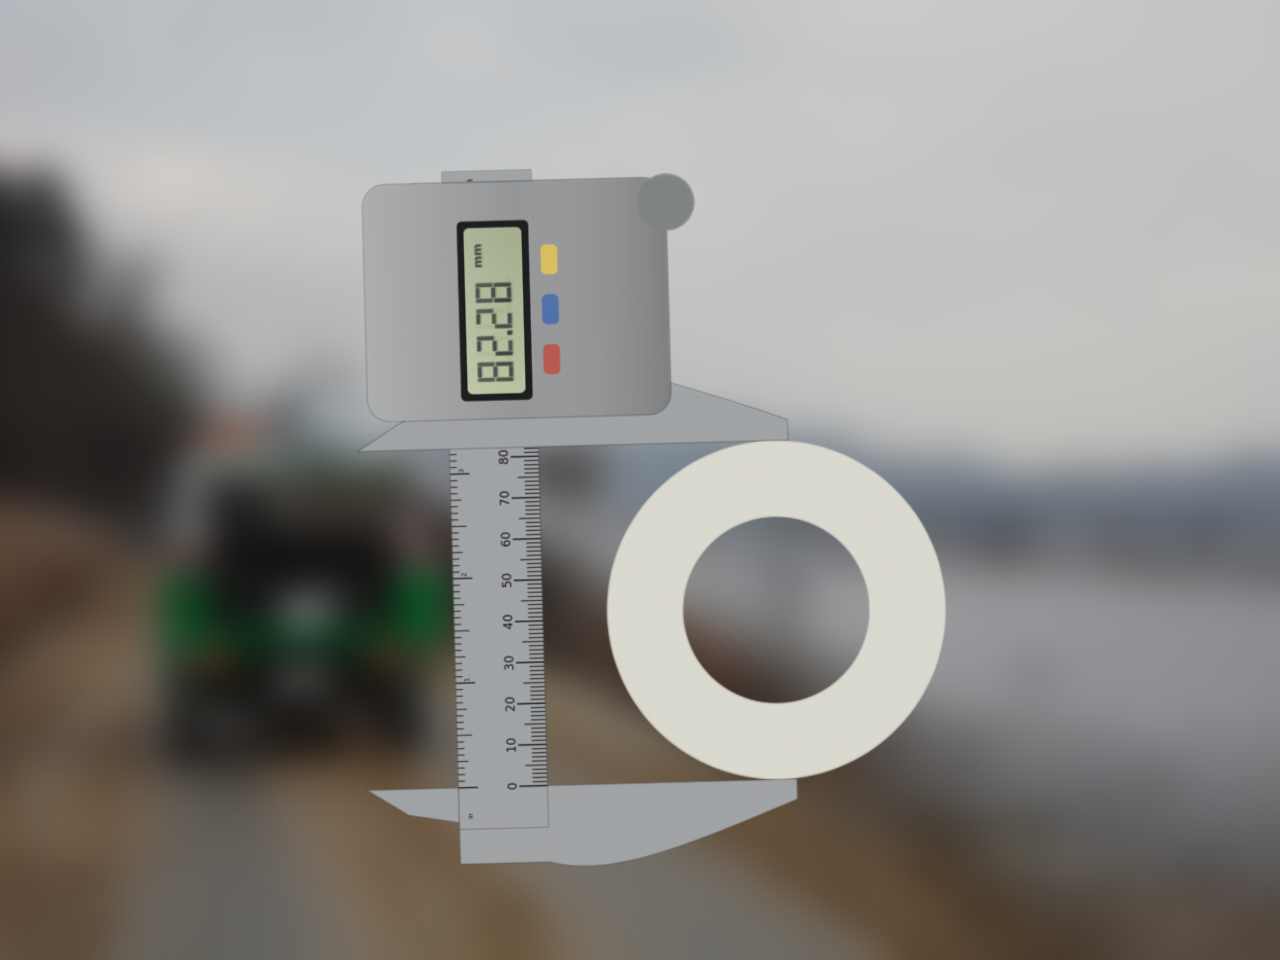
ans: {"value": 82.28, "unit": "mm"}
